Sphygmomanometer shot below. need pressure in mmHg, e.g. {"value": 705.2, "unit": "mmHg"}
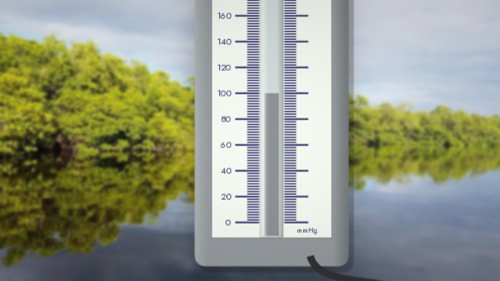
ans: {"value": 100, "unit": "mmHg"}
